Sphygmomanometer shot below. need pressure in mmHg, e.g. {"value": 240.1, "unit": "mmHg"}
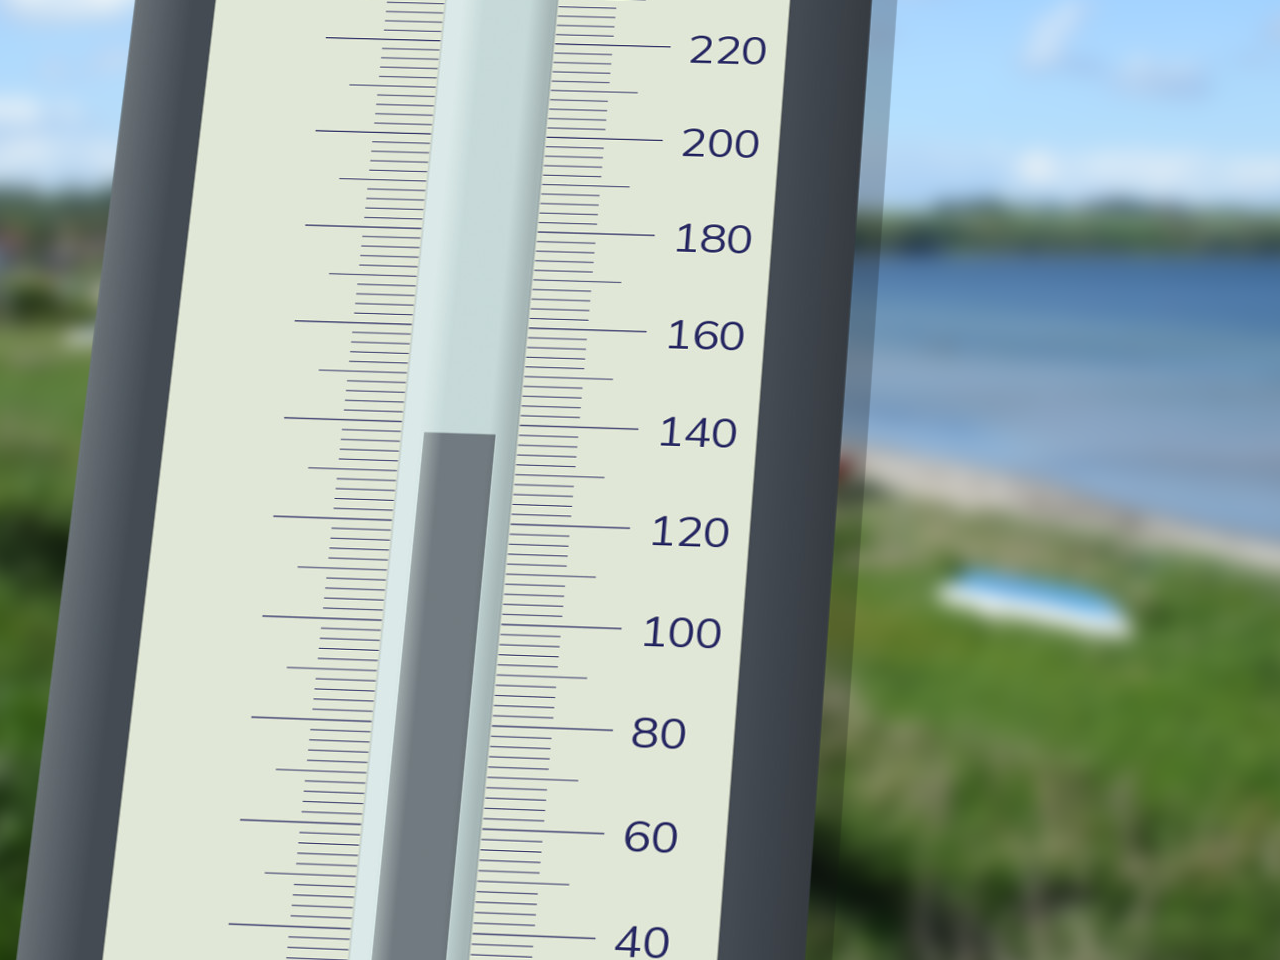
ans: {"value": 138, "unit": "mmHg"}
